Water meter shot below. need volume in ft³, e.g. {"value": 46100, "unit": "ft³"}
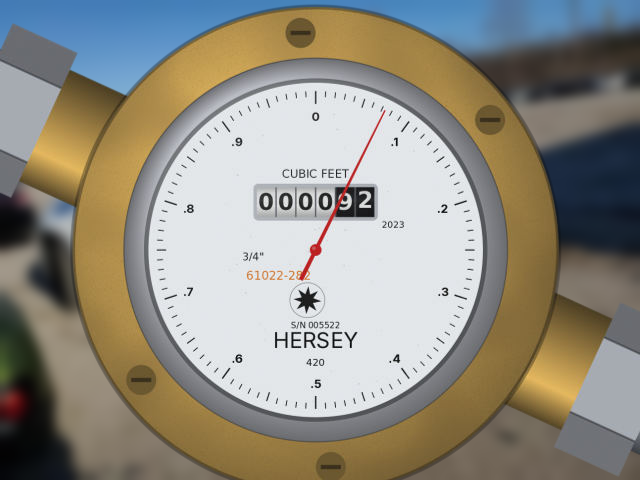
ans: {"value": 92.07, "unit": "ft³"}
